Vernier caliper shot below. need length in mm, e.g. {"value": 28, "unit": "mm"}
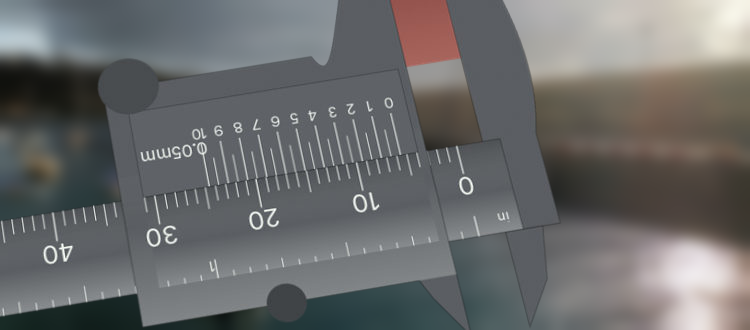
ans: {"value": 5.6, "unit": "mm"}
